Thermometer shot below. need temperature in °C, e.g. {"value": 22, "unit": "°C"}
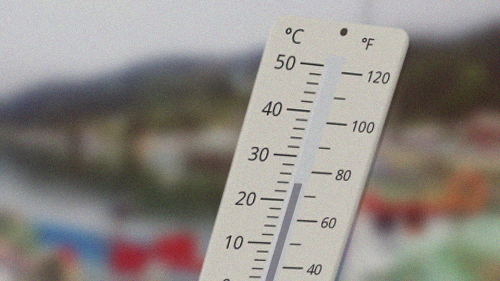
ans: {"value": 24, "unit": "°C"}
